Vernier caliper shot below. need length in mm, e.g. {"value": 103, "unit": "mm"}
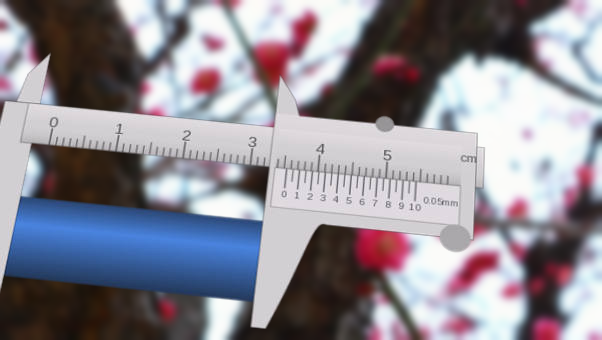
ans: {"value": 35.4, "unit": "mm"}
